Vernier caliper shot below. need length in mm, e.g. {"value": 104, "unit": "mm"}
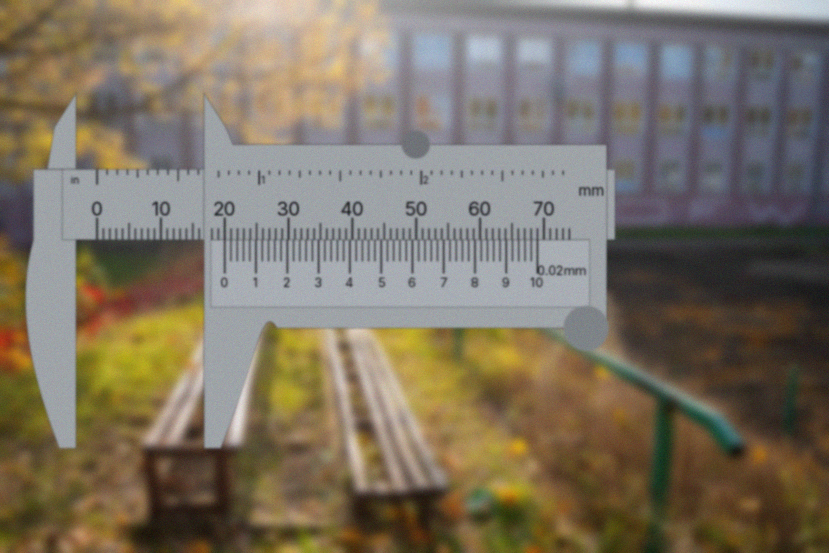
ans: {"value": 20.0, "unit": "mm"}
